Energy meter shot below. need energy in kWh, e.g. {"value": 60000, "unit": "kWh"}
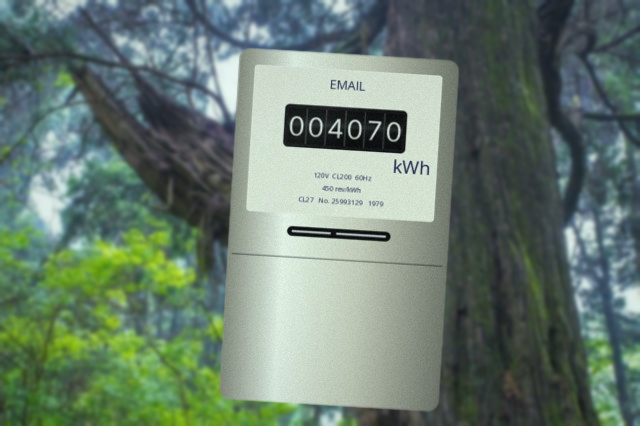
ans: {"value": 4070, "unit": "kWh"}
